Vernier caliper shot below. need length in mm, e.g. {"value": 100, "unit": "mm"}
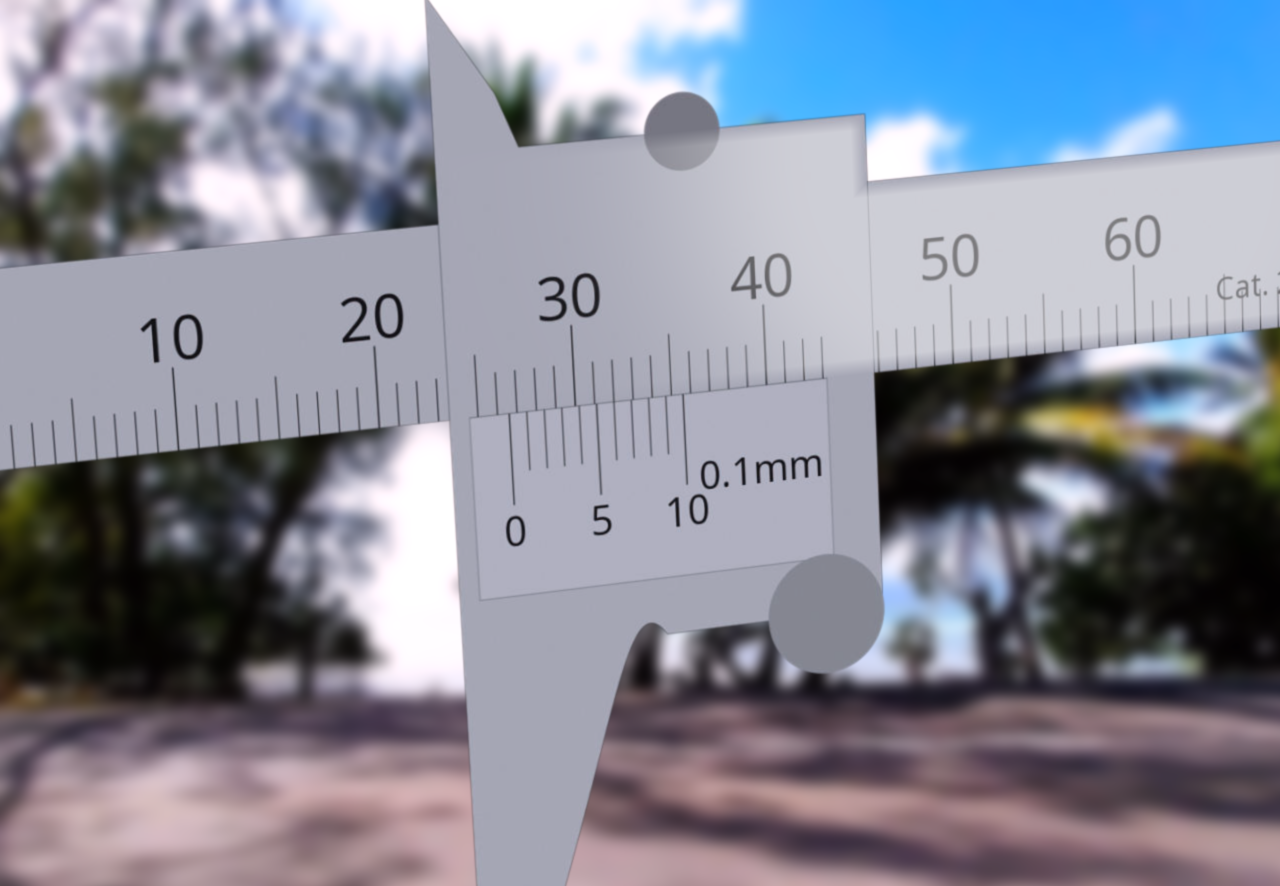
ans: {"value": 26.6, "unit": "mm"}
